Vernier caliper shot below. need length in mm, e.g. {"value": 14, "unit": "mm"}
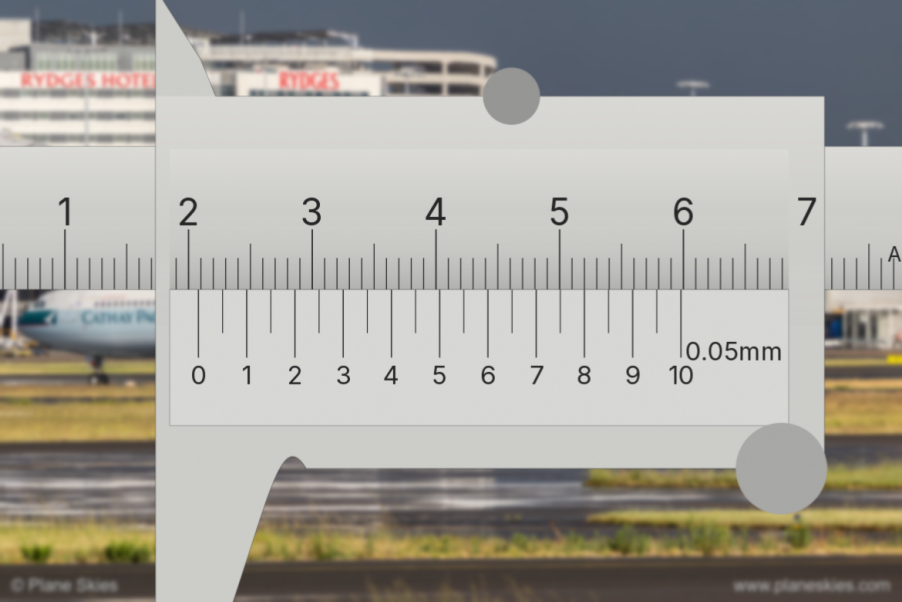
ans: {"value": 20.8, "unit": "mm"}
